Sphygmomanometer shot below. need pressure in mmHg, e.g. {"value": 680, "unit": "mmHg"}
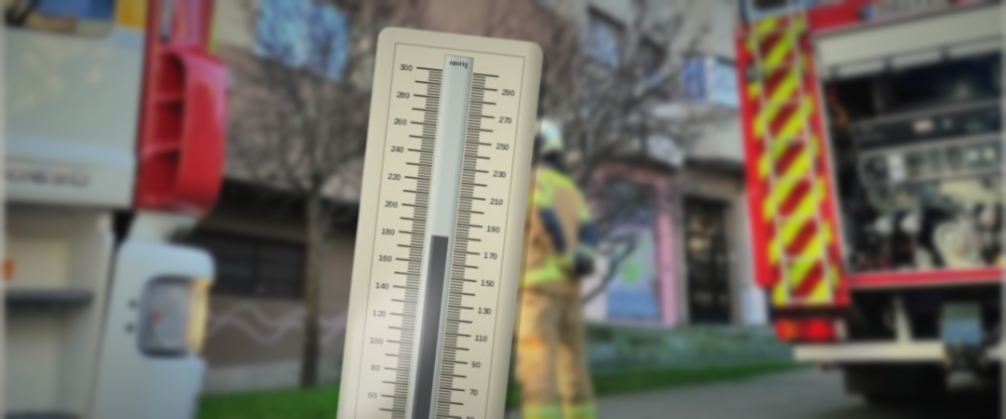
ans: {"value": 180, "unit": "mmHg"}
